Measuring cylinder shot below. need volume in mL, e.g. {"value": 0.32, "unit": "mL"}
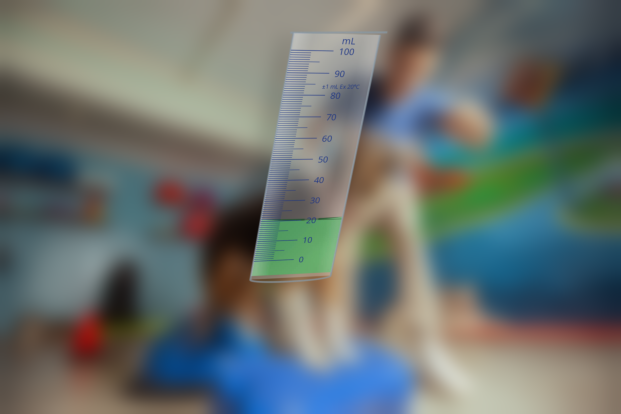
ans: {"value": 20, "unit": "mL"}
